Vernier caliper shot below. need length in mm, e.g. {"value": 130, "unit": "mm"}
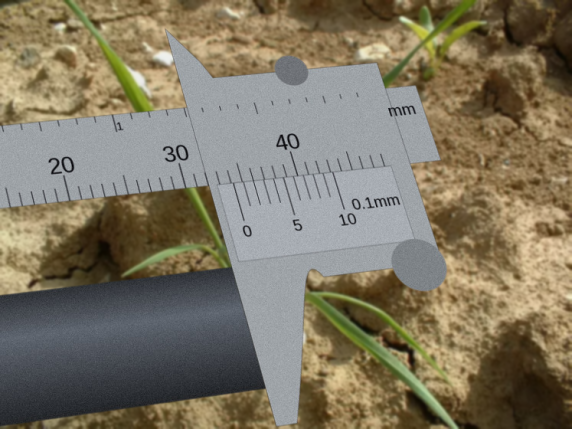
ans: {"value": 34.2, "unit": "mm"}
